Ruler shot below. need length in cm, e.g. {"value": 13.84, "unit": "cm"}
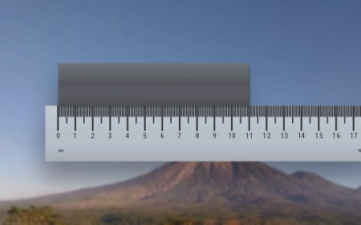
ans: {"value": 11, "unit": "cm"}
